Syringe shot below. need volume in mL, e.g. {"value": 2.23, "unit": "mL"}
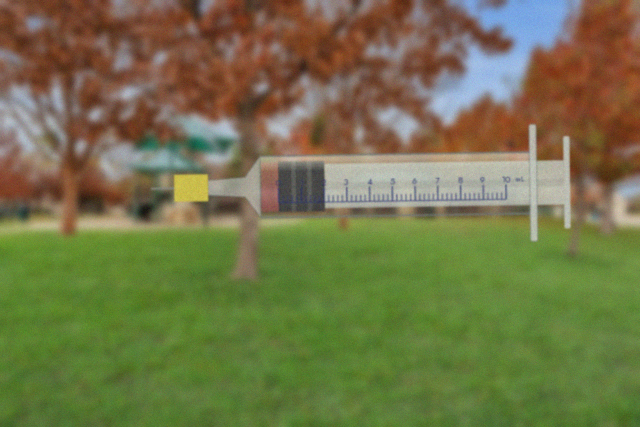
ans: {"value": 0, "unit": "mL"}
